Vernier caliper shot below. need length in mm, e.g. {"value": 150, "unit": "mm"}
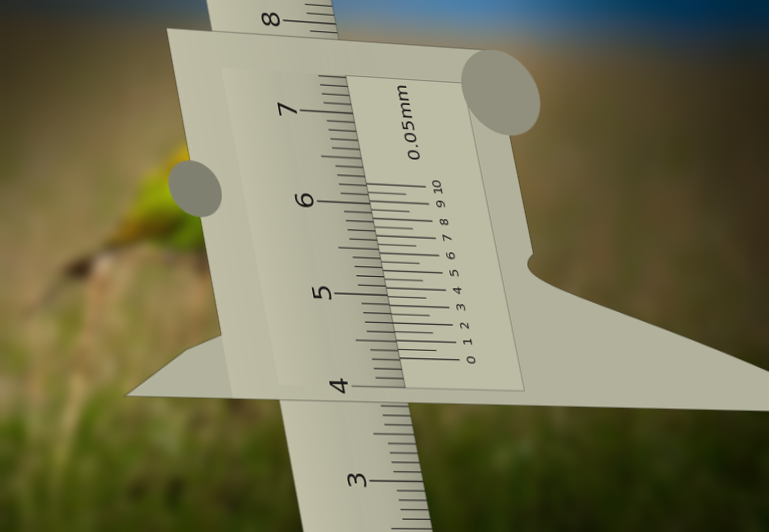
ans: {"value": 43.2, "unit": "mm"}
